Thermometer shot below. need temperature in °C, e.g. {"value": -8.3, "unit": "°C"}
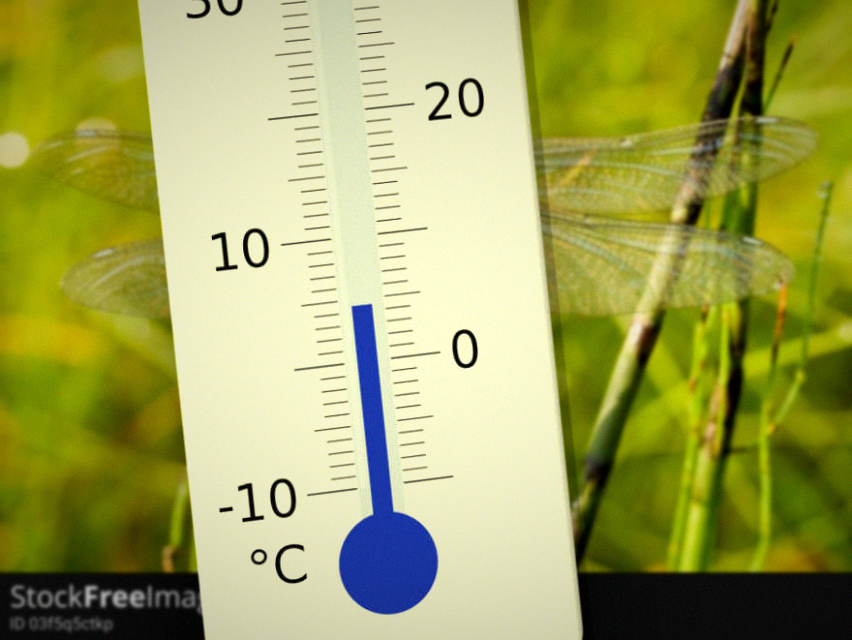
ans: {"value": 4.5, "unit": "°C"}
